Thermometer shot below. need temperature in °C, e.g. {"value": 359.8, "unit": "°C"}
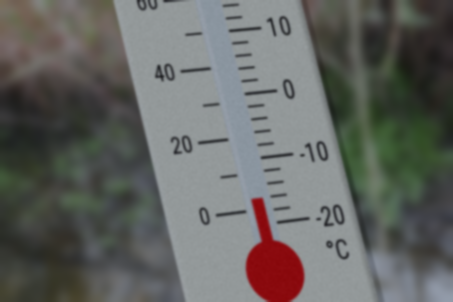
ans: {"value": -16, "unit": "°C"}
